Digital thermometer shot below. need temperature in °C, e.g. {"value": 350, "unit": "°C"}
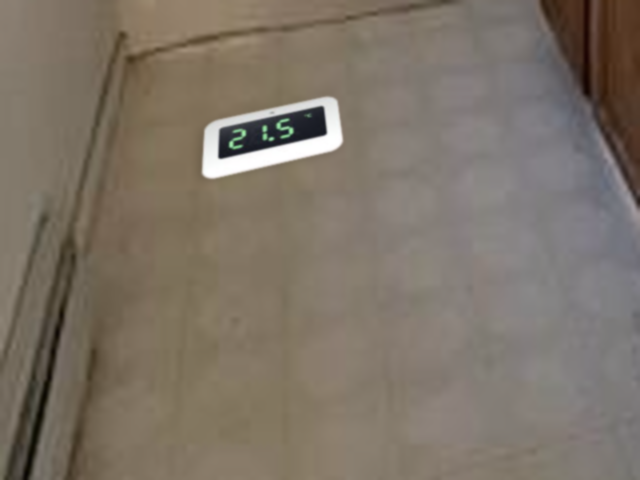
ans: {"value": 21.5, "unit": "°C"}
